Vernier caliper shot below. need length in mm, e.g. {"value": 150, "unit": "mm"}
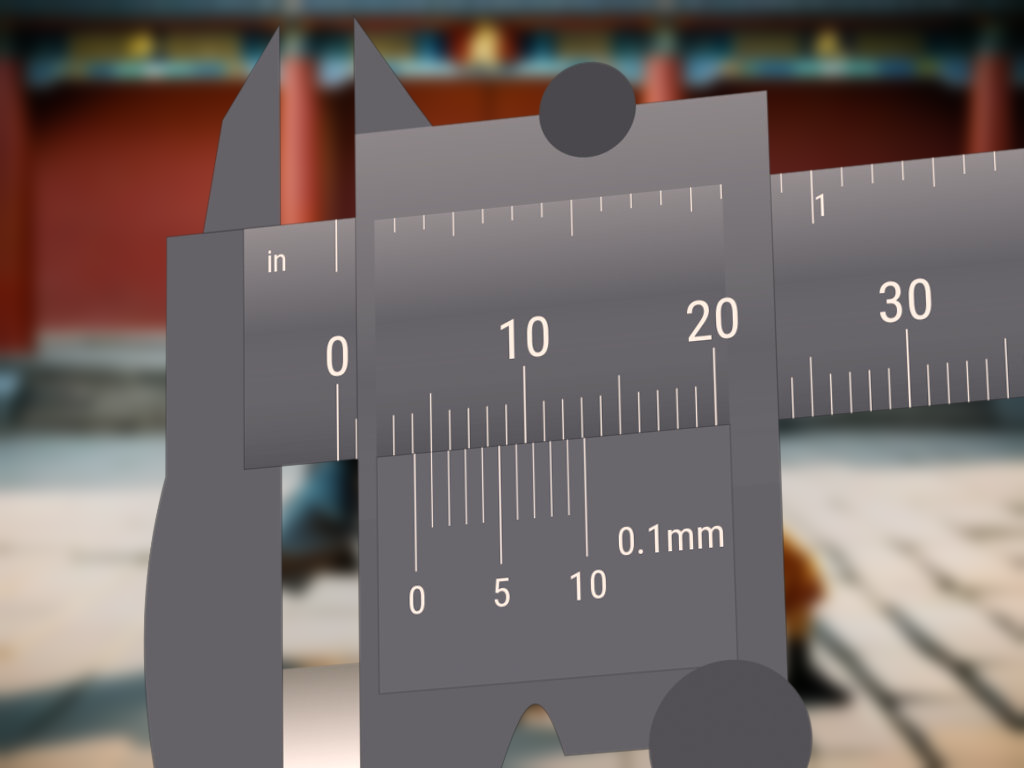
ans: {"value": 4.1, "unit": "mm"}
